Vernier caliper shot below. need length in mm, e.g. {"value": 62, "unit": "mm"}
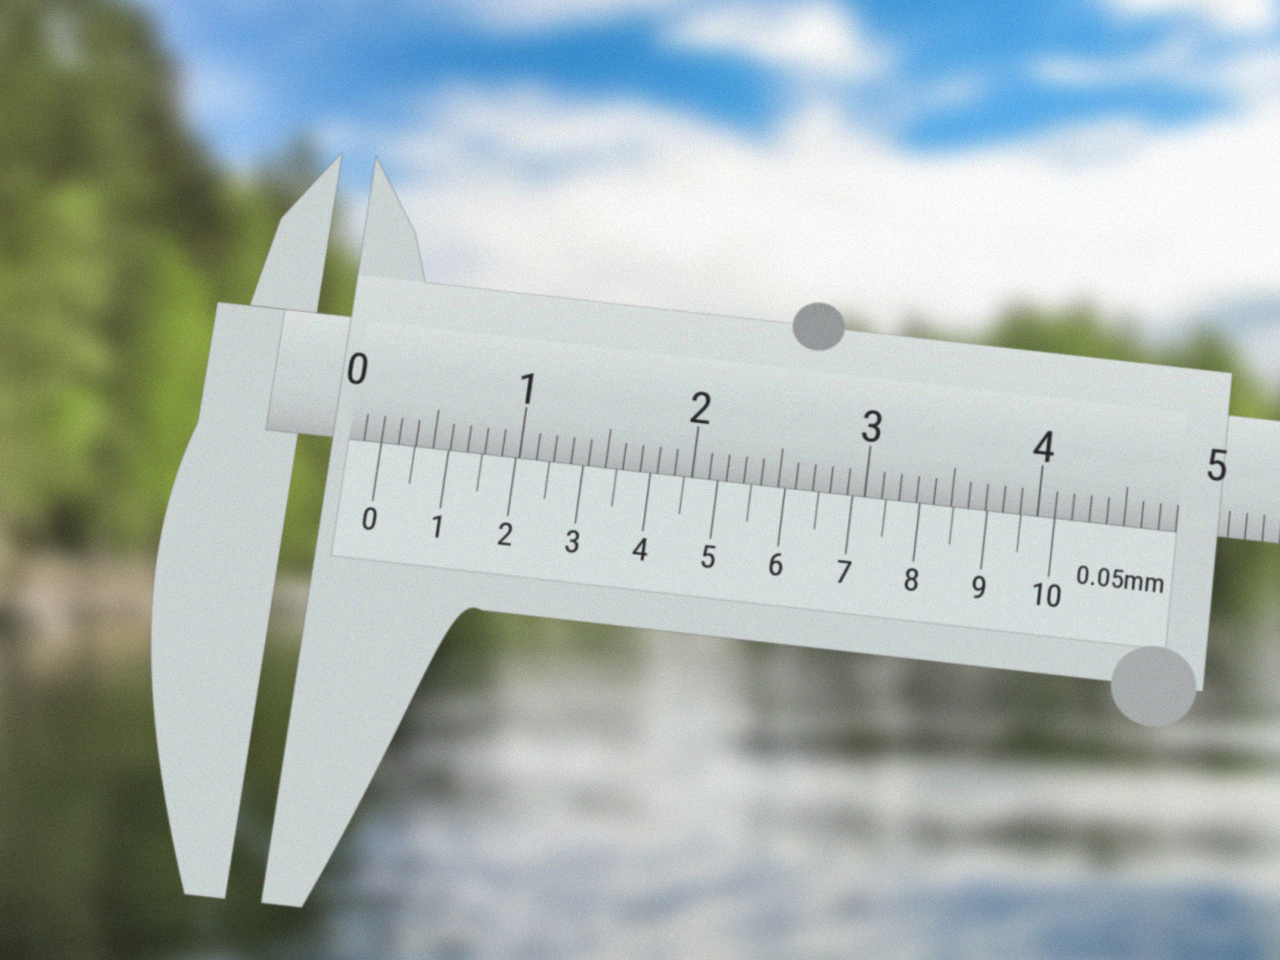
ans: {"value": 2.0, "unit": "mm"}
